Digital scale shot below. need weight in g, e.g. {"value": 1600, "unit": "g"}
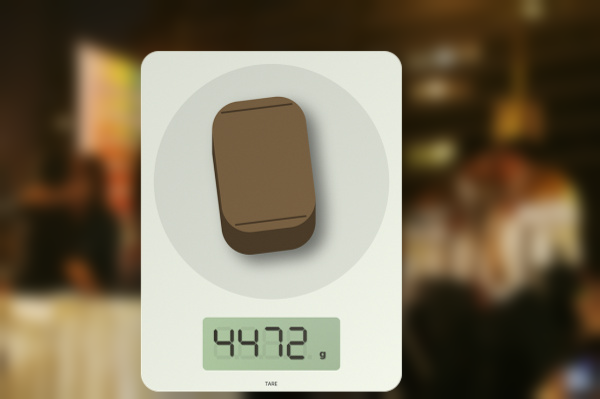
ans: {"value": 4472, "unit": "g"}
